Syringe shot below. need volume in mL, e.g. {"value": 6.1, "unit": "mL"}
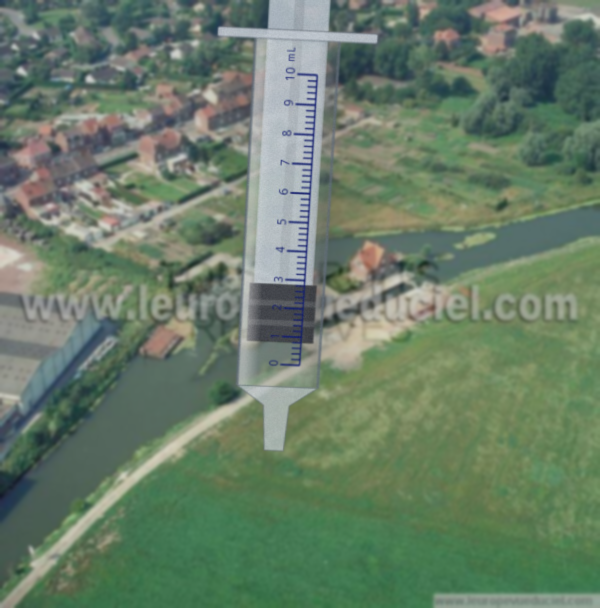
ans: {"value": 0.8, "unit": "mL"}
